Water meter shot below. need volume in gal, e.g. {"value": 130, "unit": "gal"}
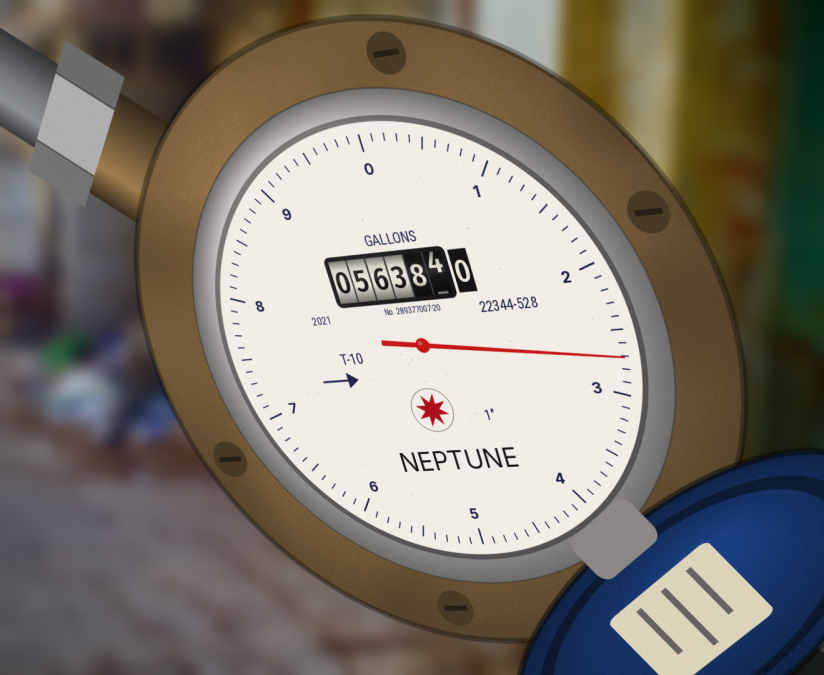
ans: {"value": 563842.7, "unit": "gal"}
